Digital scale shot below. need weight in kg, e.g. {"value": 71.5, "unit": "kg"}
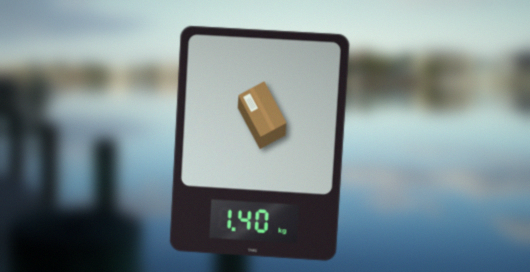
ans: {"value": 1.40, "unit": "kg"}
